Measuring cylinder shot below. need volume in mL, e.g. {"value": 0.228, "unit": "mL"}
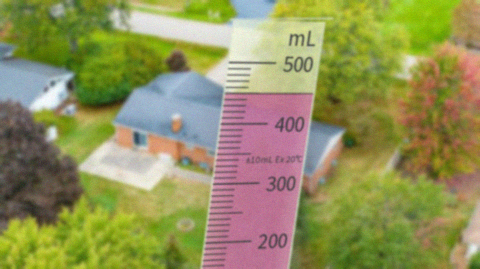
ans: {"value": 450, "unit": "mL"}
